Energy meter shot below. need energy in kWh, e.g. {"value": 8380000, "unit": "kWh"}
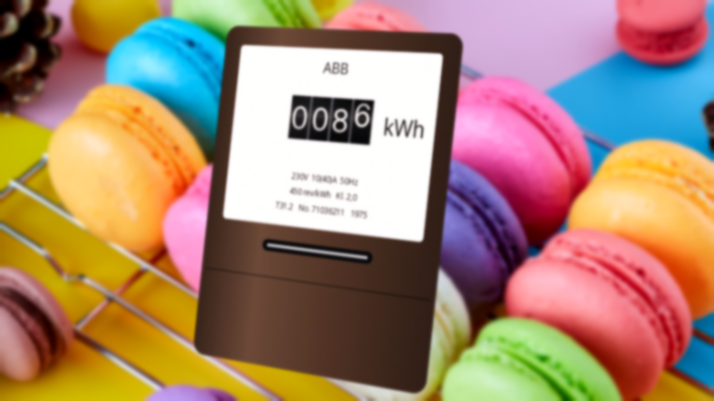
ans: {"value": 86, "unit": "kWh"}
